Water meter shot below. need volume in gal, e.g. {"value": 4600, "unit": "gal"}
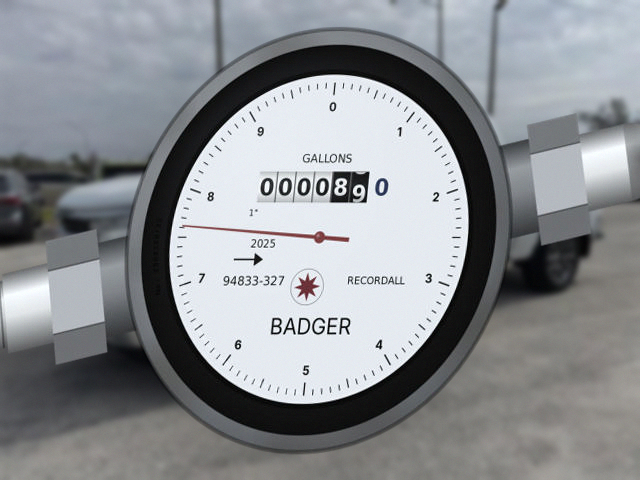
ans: {"value": 887.6, "unit": "gal"}
